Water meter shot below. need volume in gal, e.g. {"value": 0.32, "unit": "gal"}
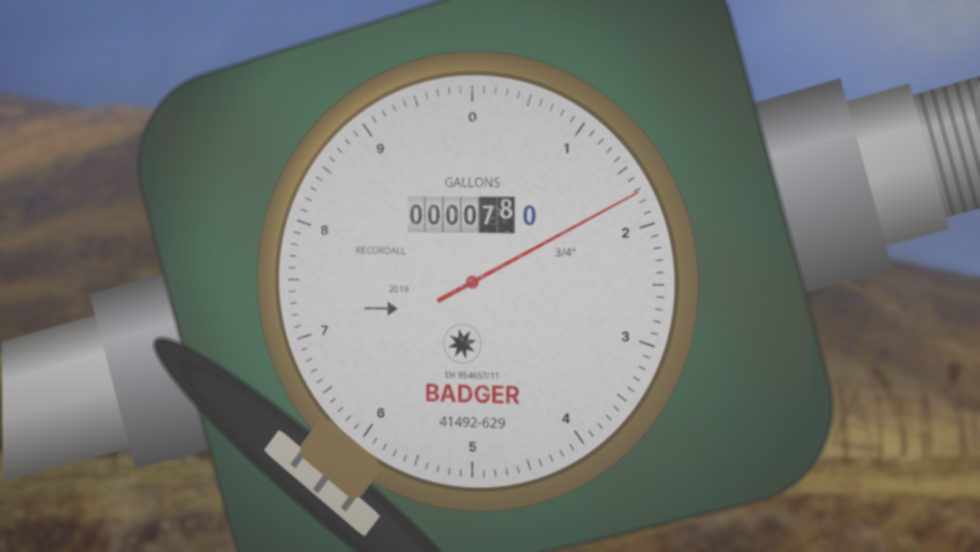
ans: {"value": 781.7, "unit": "gal"}
